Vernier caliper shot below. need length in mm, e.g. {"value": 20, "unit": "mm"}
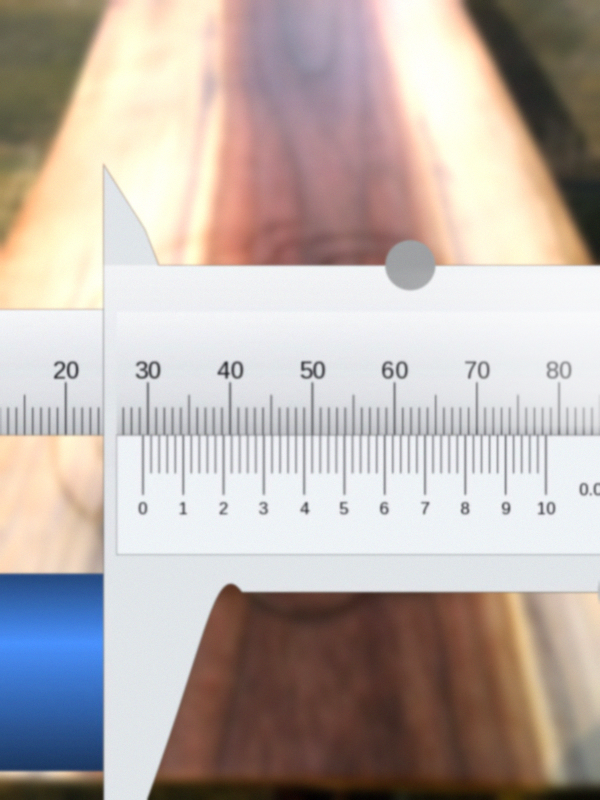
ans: {"value": 29.4, "unit": "mm"}
